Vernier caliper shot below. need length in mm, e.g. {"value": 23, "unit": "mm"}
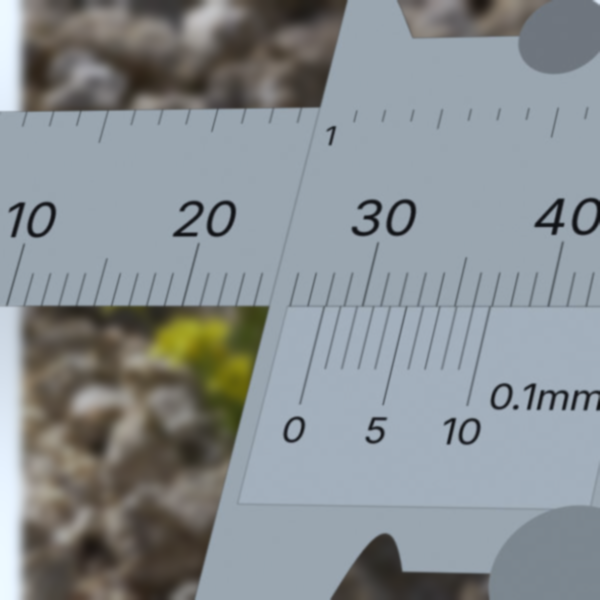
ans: {"value": 27.9, "unit": "mm"}
